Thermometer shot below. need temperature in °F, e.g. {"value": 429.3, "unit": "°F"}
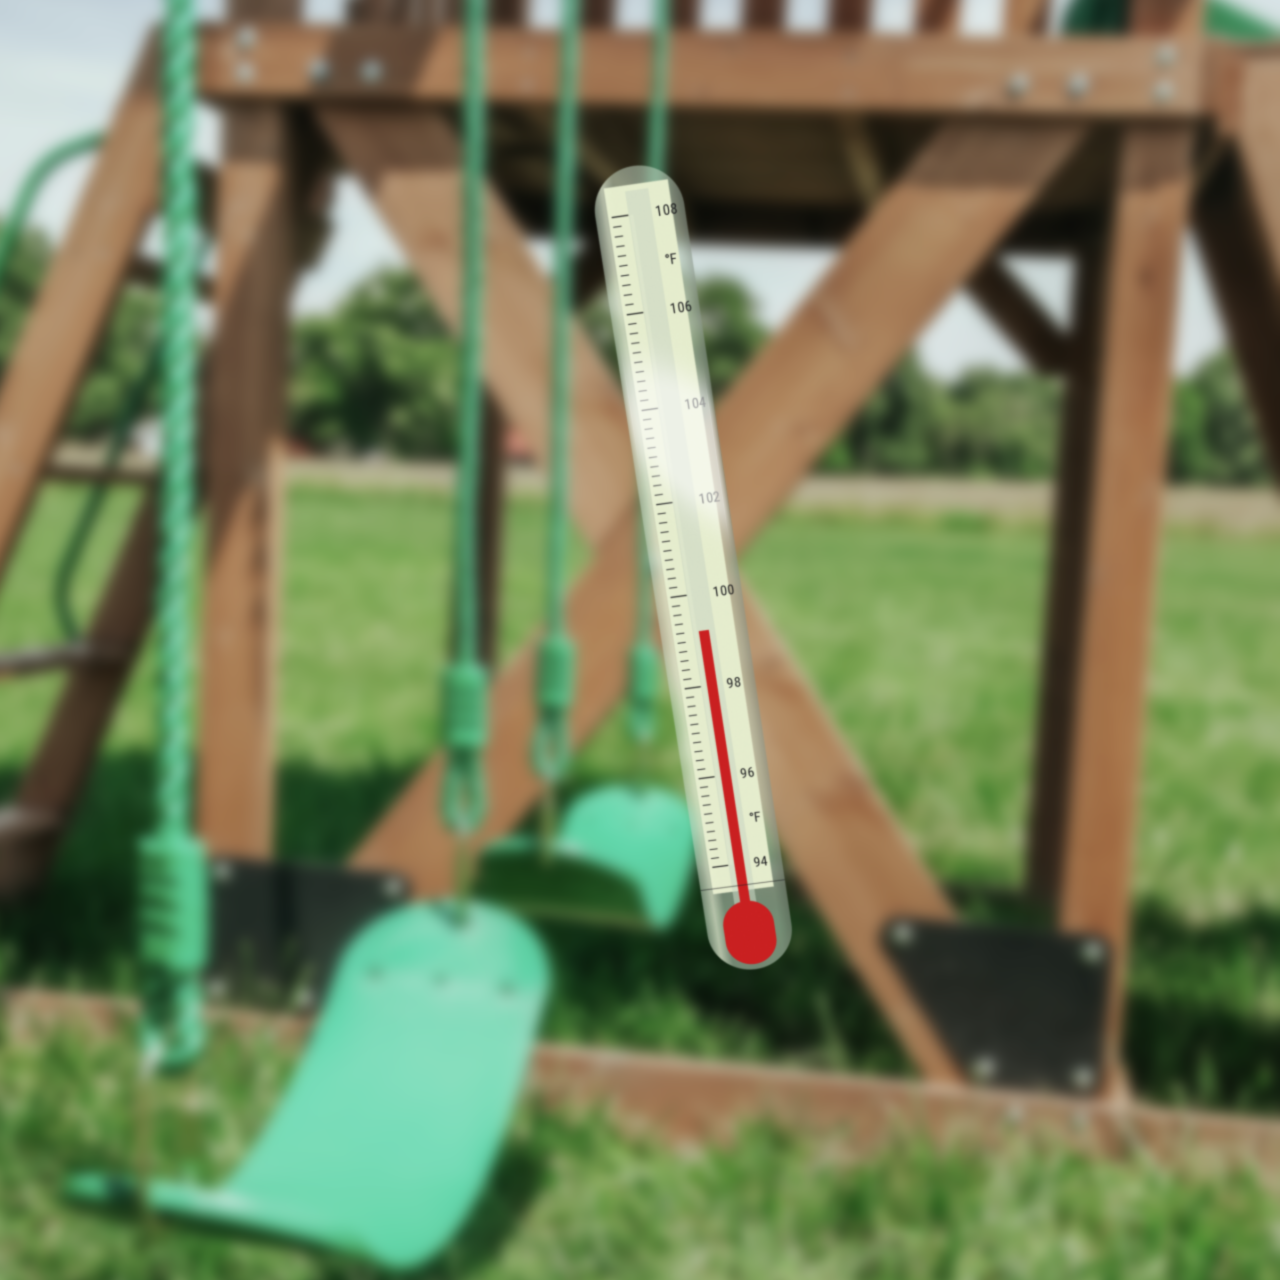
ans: {"value": 99.2, "unit": "°F"}
